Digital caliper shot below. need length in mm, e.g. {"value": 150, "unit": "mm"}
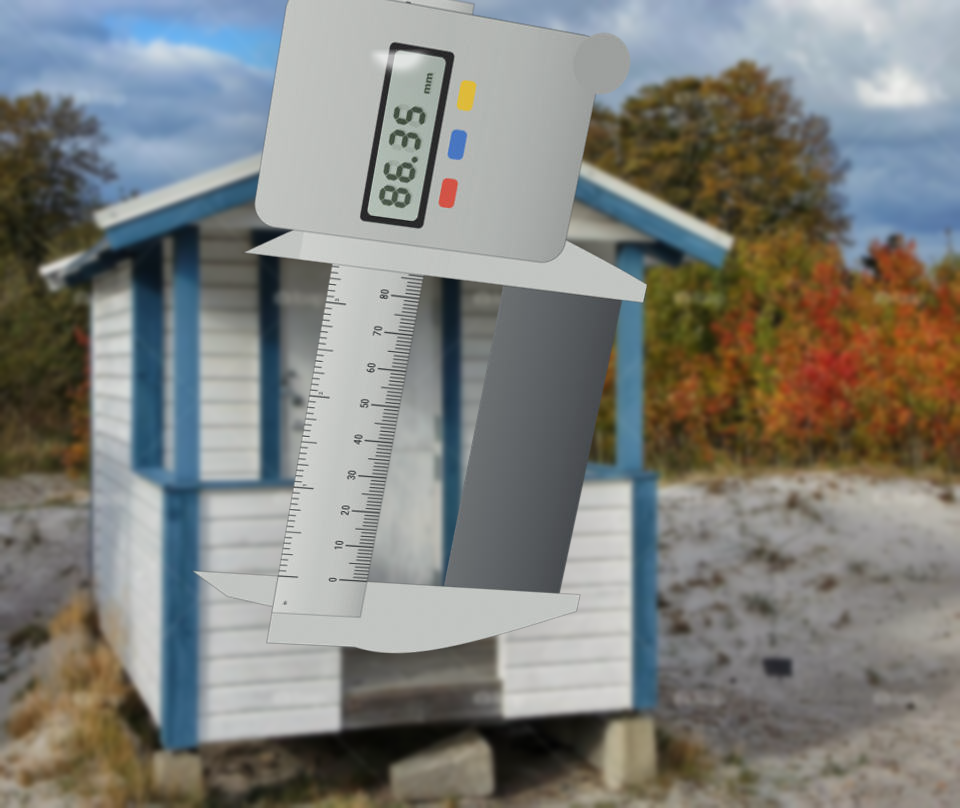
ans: {"value": 86.35, "unit": "mm"}
